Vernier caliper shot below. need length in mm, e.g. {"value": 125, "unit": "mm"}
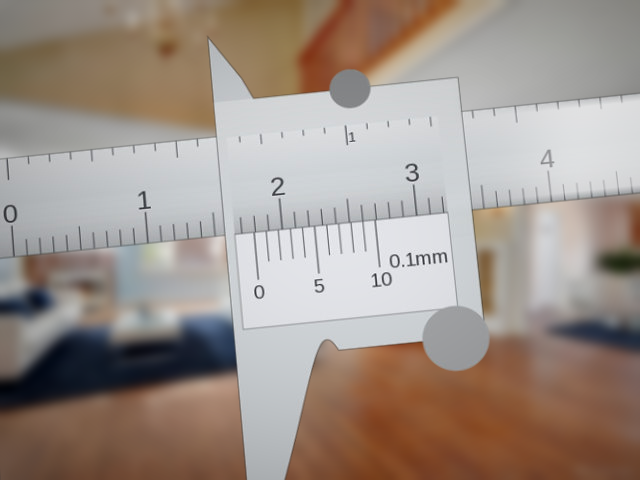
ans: {"value": 17.9, "unit": "mm"}
